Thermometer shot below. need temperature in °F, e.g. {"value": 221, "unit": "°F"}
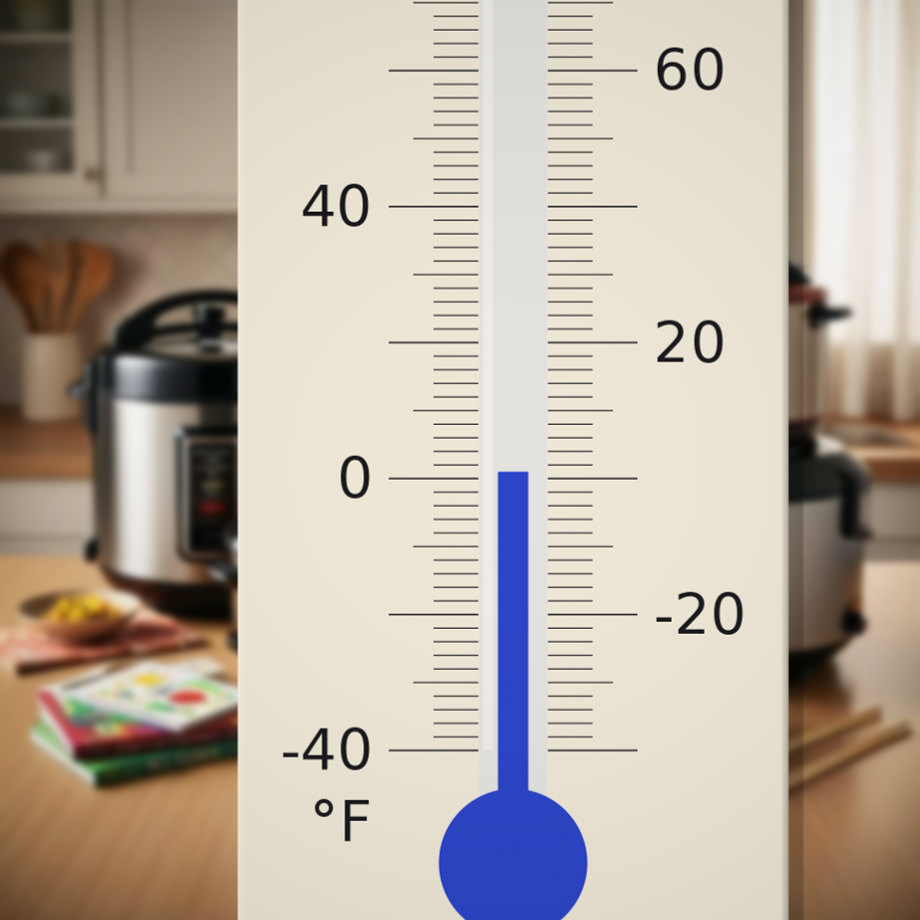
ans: {"value": 1, "unit": "°F"}
